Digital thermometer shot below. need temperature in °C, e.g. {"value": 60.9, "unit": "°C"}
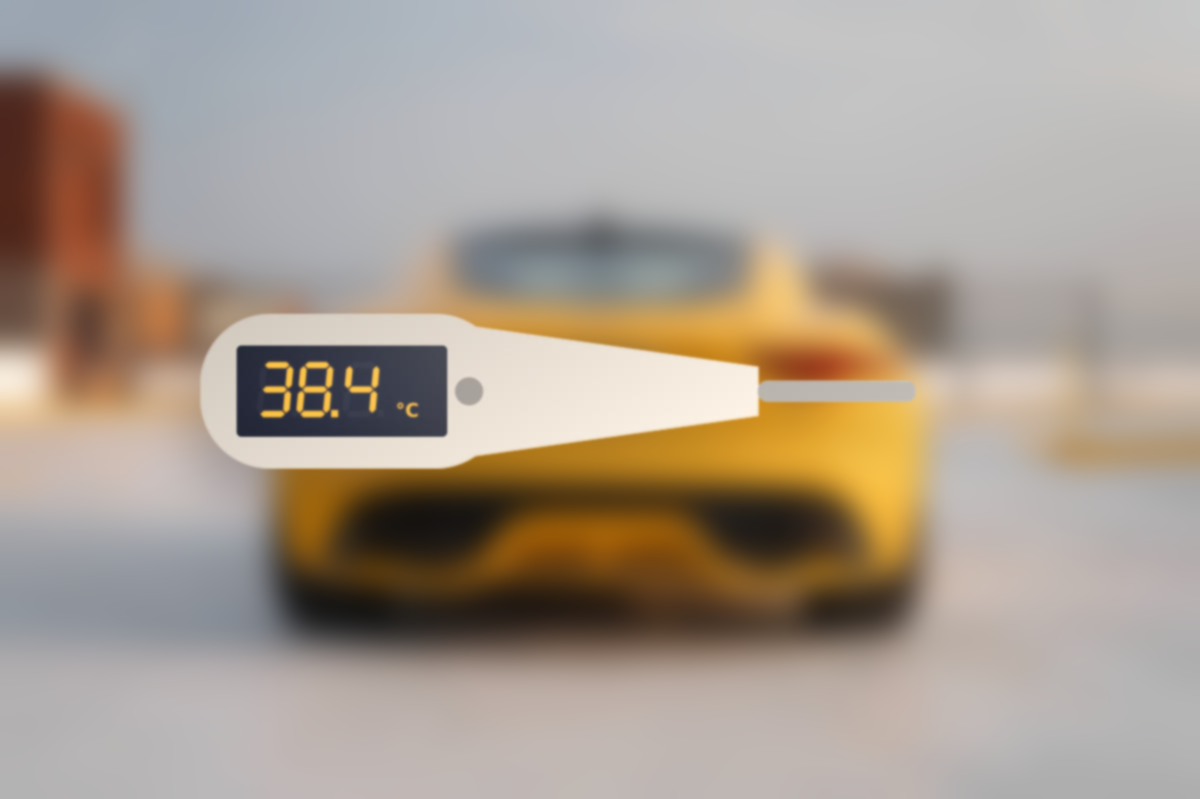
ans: {"value": 38.4, "unit": "°C"}
